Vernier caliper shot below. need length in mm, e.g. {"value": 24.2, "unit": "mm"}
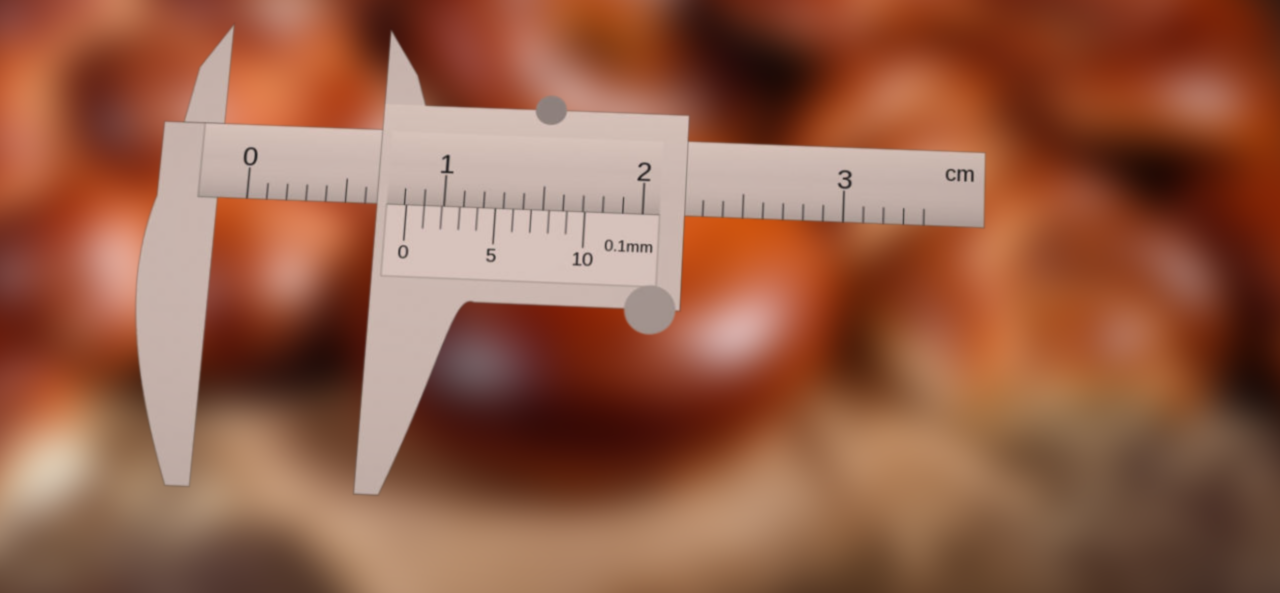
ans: {"value": 8.1, "unit": "mm"}
